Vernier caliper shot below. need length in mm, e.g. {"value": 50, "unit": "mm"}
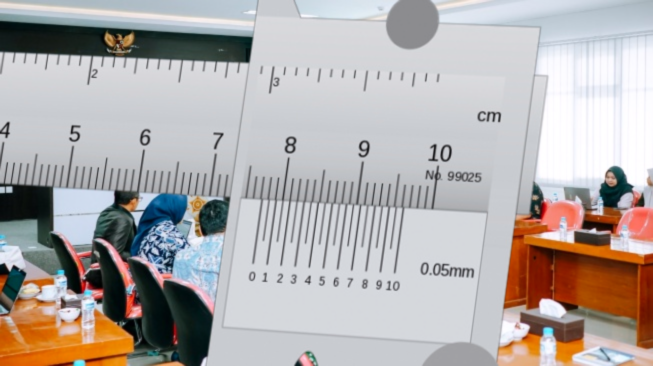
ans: {"value": 77.2, "unit": "mm"}
